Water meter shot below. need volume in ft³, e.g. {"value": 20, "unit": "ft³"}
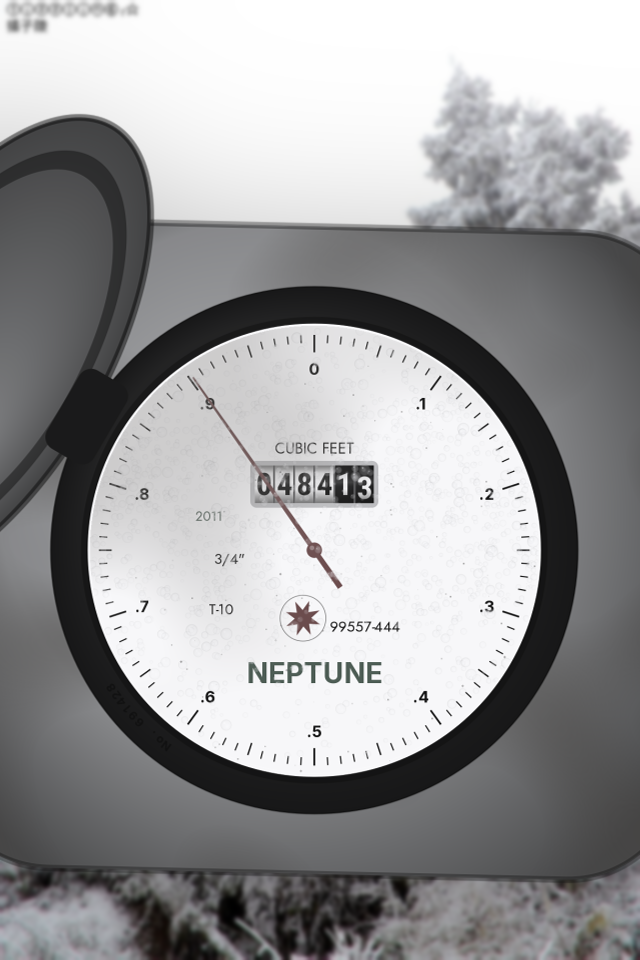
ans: {"value": 48412.90, "unit": "ft³"}
